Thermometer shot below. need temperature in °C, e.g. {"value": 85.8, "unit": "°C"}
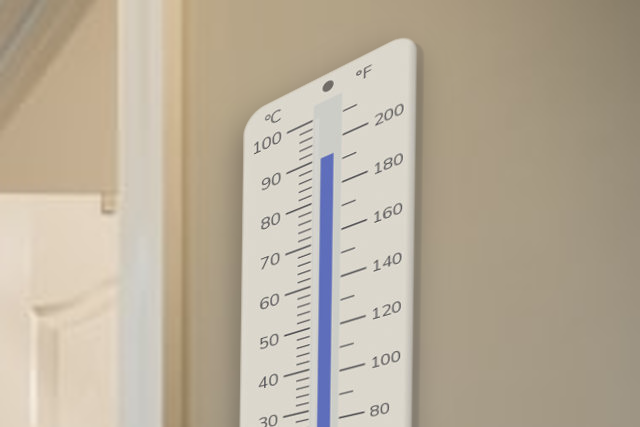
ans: {"value": 90, "unit": "°C"}
